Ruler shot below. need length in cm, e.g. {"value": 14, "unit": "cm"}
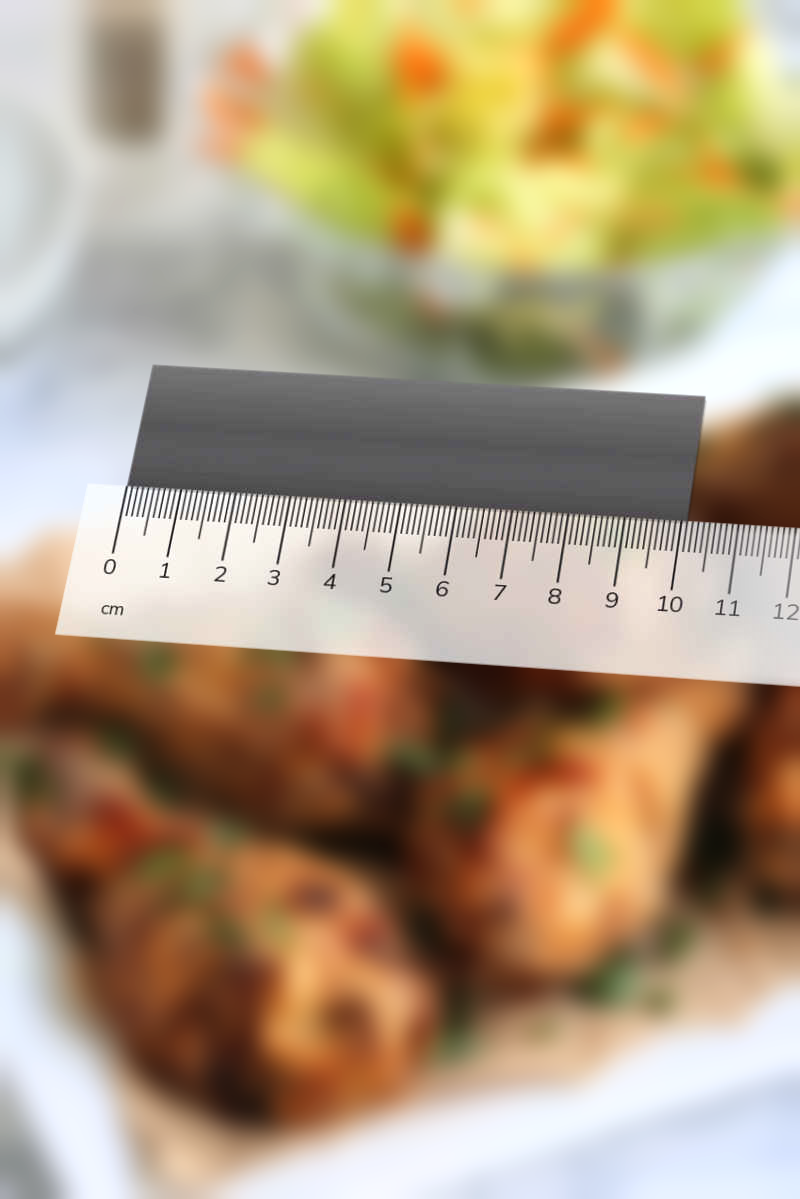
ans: {"value": 10.1, "unit": "cm"}
